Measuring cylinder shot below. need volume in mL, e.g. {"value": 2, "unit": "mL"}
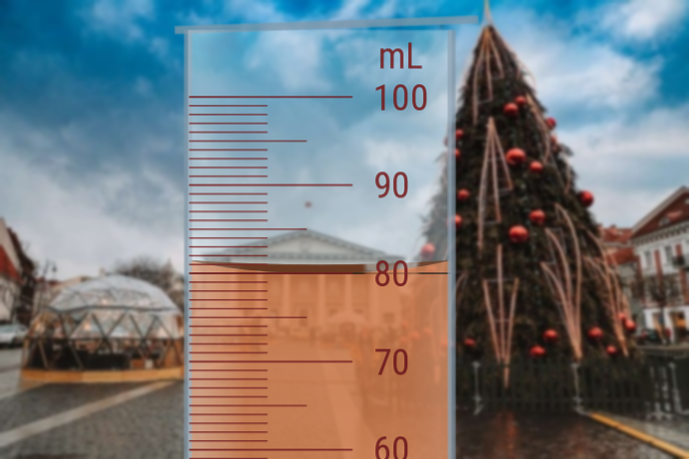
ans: {"value": 80, "unit": "mL"}
